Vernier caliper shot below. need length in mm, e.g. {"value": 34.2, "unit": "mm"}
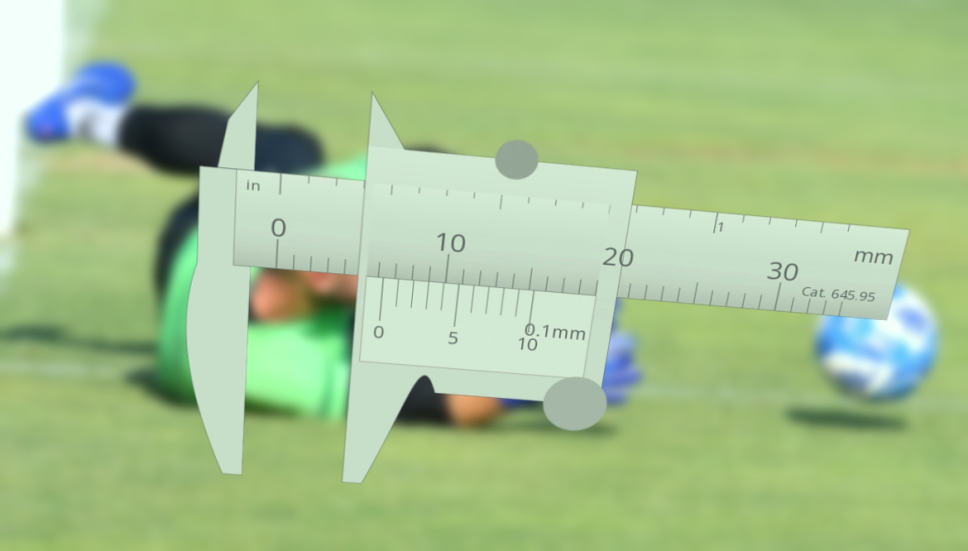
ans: {"value": 6.3, "unit": "mm"}
